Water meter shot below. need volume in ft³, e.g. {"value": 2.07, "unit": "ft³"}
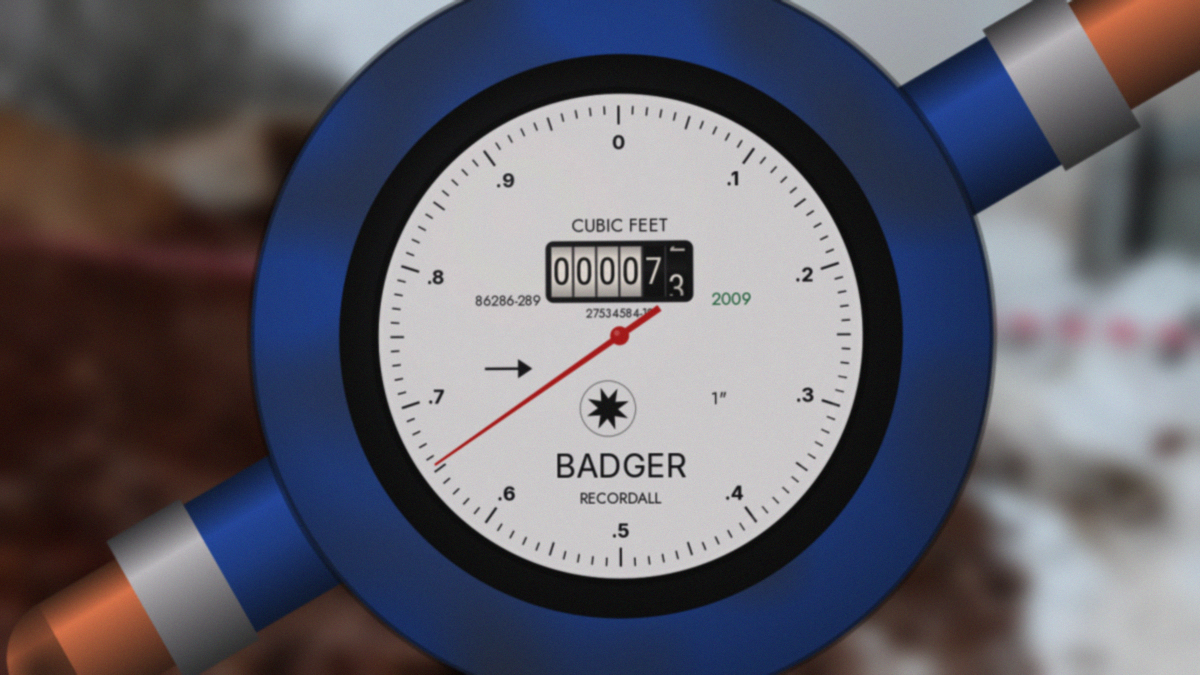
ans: {"value": 72.65, "unit": "ft³"}
